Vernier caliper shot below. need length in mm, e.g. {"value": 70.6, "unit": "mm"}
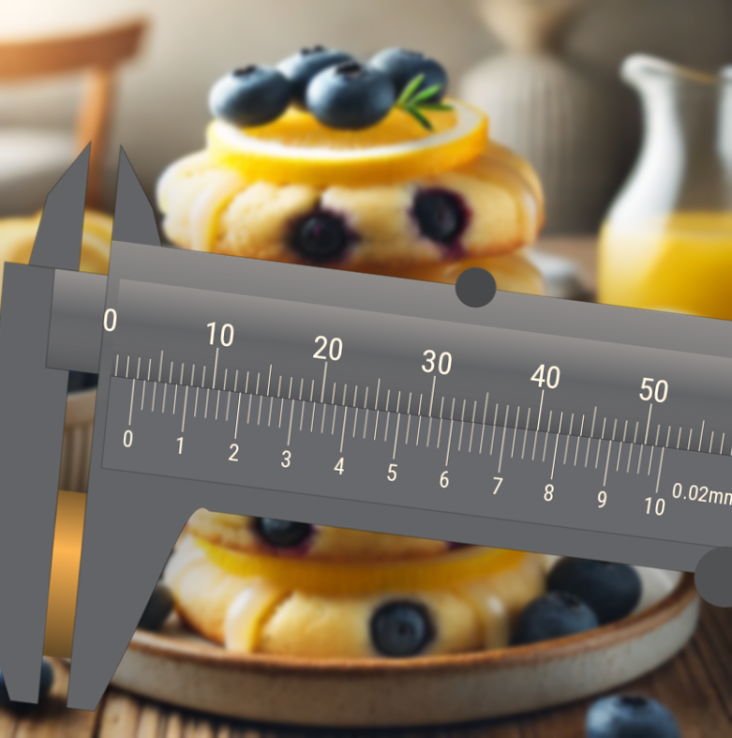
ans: {"value": 2.7, "unit": "mm"}
